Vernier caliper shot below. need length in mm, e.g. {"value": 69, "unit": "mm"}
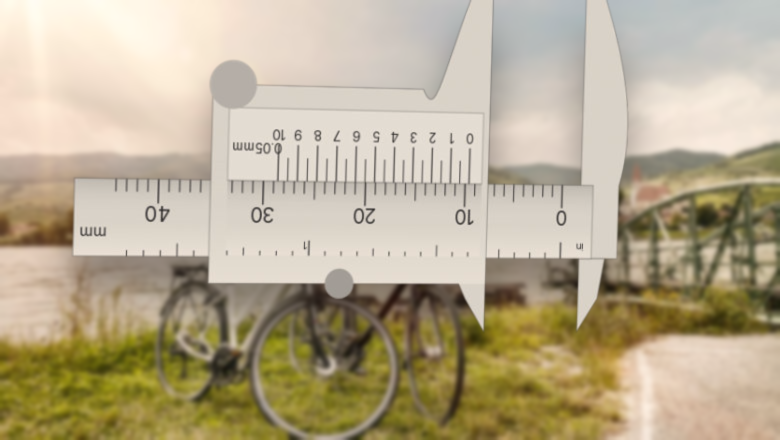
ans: {"value": 9.6, "unit": "mm"}
